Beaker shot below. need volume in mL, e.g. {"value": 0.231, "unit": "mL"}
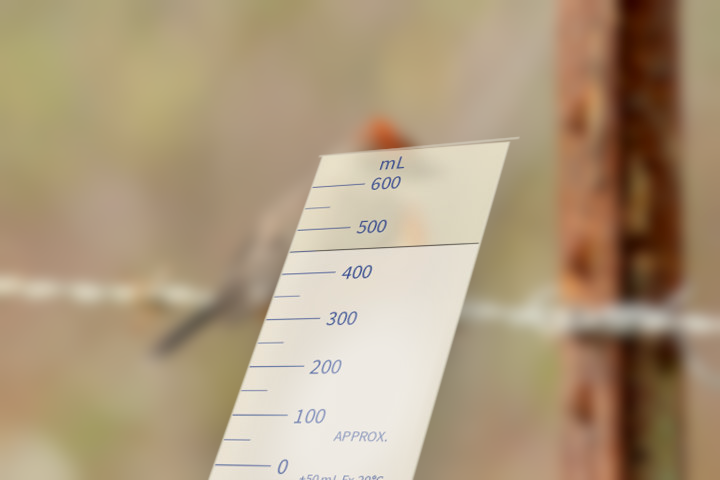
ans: {"value": 450, "unit": "mL"}
